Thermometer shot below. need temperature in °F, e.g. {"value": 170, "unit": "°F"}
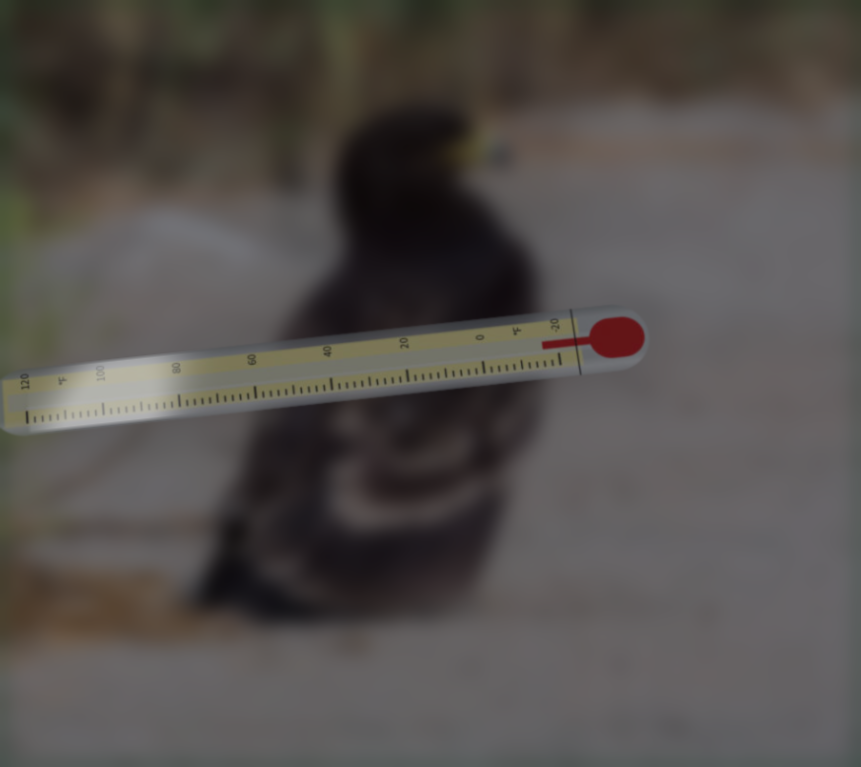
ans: {"value": -16, "unit": "°F"}
